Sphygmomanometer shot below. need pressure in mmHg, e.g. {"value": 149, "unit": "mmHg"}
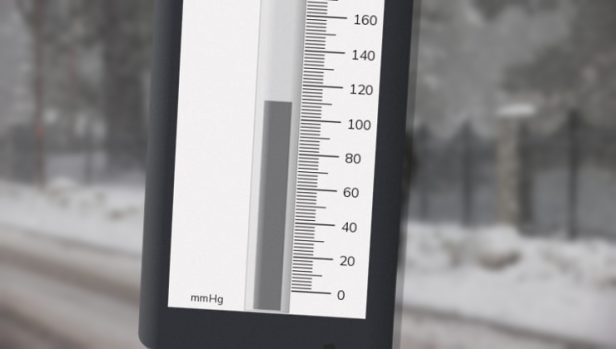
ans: {"value": 110, "unit": "mmHg"}
